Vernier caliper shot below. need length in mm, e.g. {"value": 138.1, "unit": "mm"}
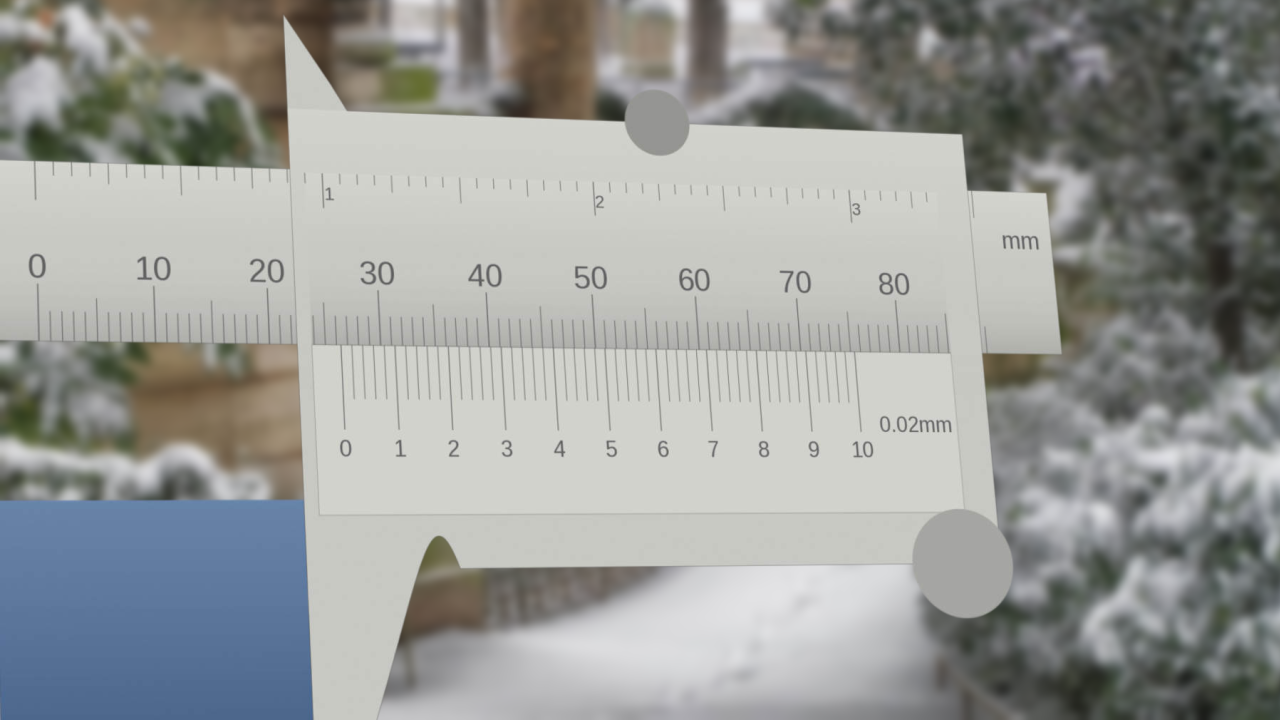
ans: {"value": 26.4, "unit": "mm"}
